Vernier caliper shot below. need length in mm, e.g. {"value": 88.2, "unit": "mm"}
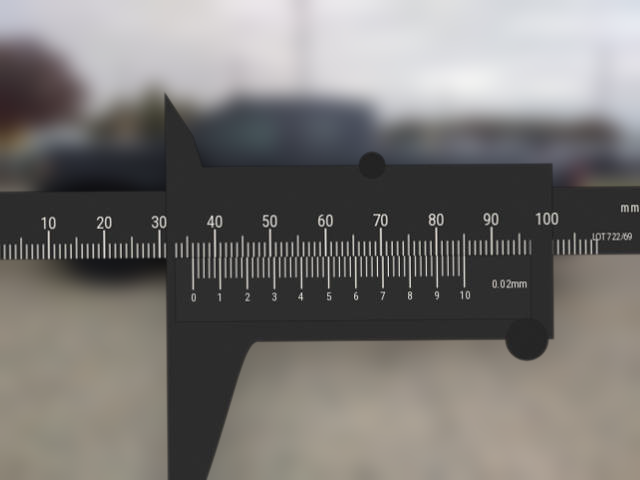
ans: {"value": 36.0, "unit": "mm"}
